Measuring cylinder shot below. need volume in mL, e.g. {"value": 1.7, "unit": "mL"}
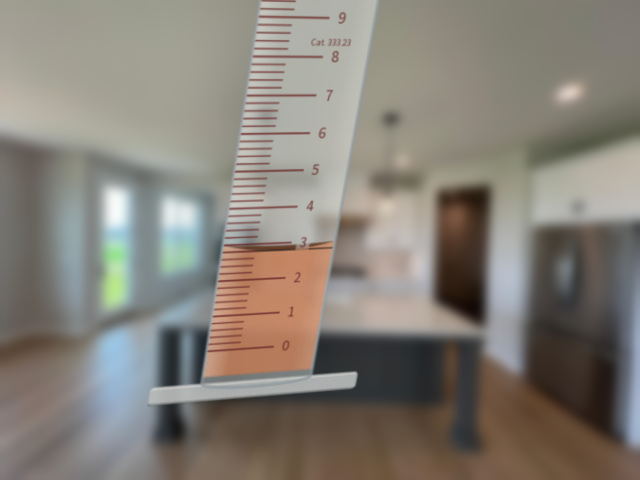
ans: {"value": 2.8, "unit": "mL"}
